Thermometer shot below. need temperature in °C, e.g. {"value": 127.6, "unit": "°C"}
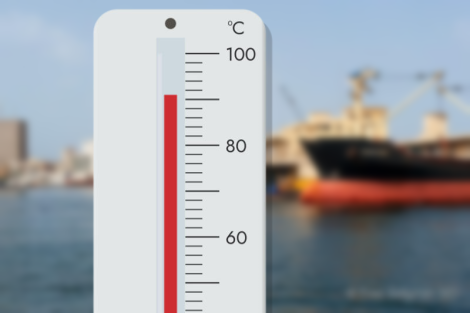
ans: {"value": 91, "unit": "°C"}
